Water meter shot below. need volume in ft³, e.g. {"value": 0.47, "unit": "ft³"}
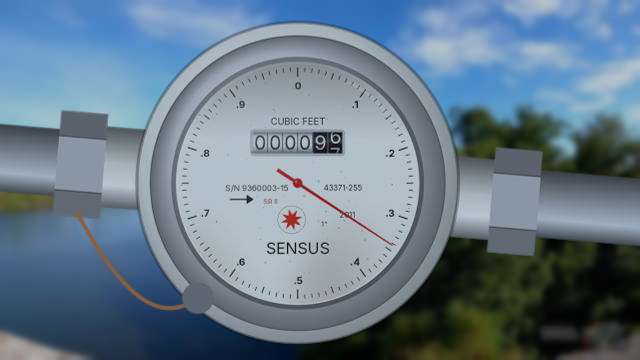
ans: {"value": 96.34, "unit": "ft³"}
